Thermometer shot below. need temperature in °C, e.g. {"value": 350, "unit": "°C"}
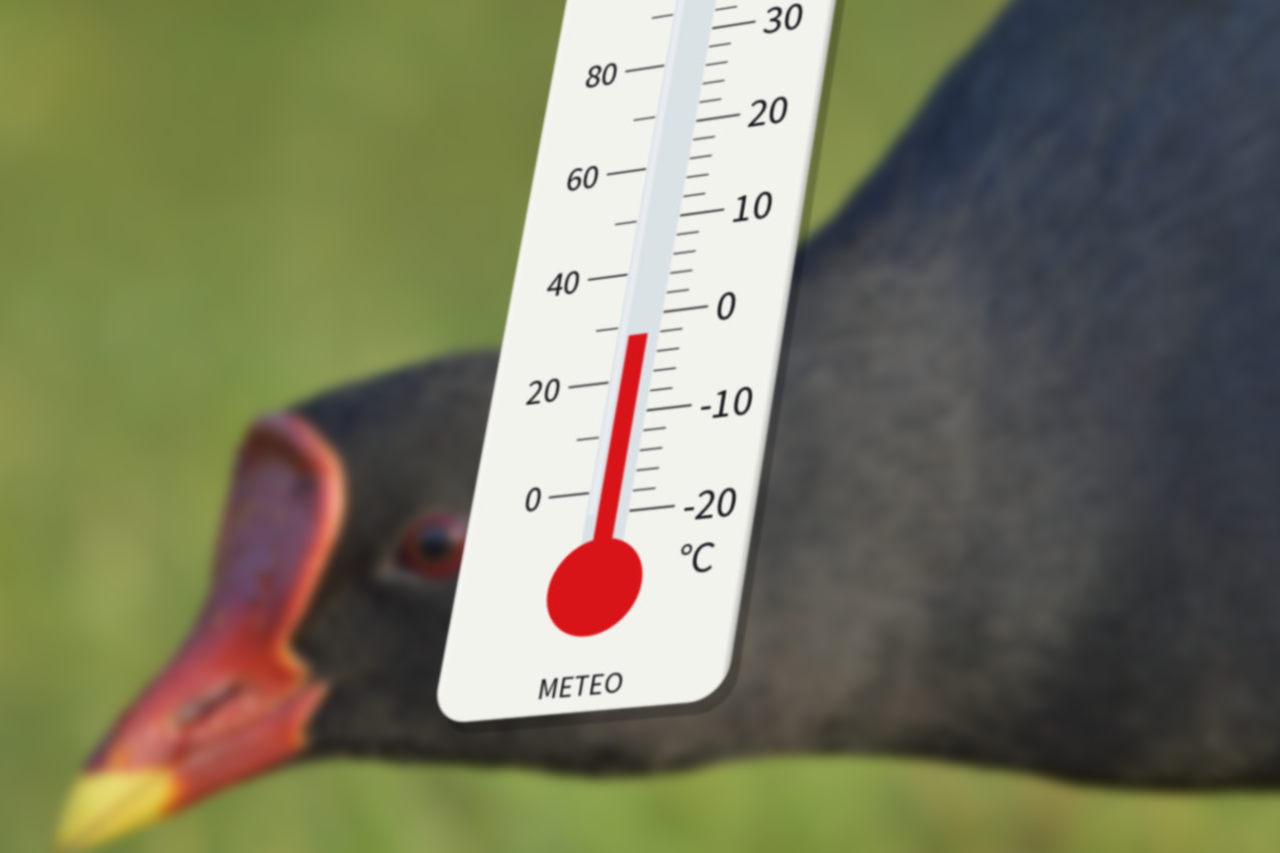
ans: {"value": -2, "unit": "°C"}
